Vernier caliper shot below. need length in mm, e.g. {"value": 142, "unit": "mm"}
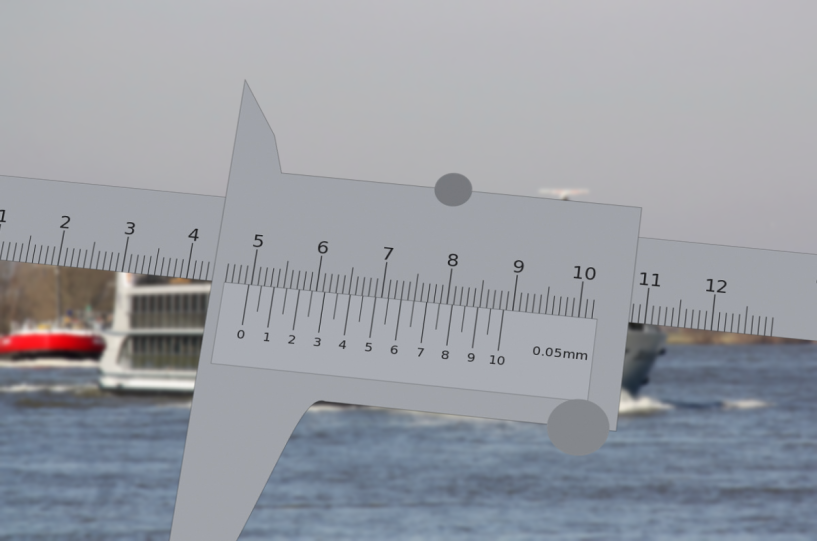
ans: {"value": 49.6, "unit": "mm"}
